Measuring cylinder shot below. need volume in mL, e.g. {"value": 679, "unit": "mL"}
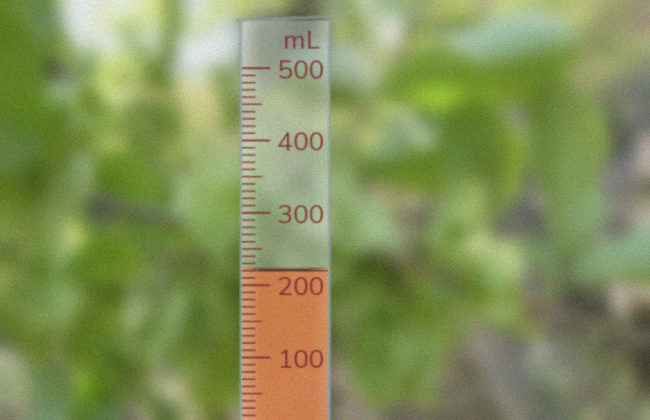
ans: {"value": 220, "unit": "mL"}
